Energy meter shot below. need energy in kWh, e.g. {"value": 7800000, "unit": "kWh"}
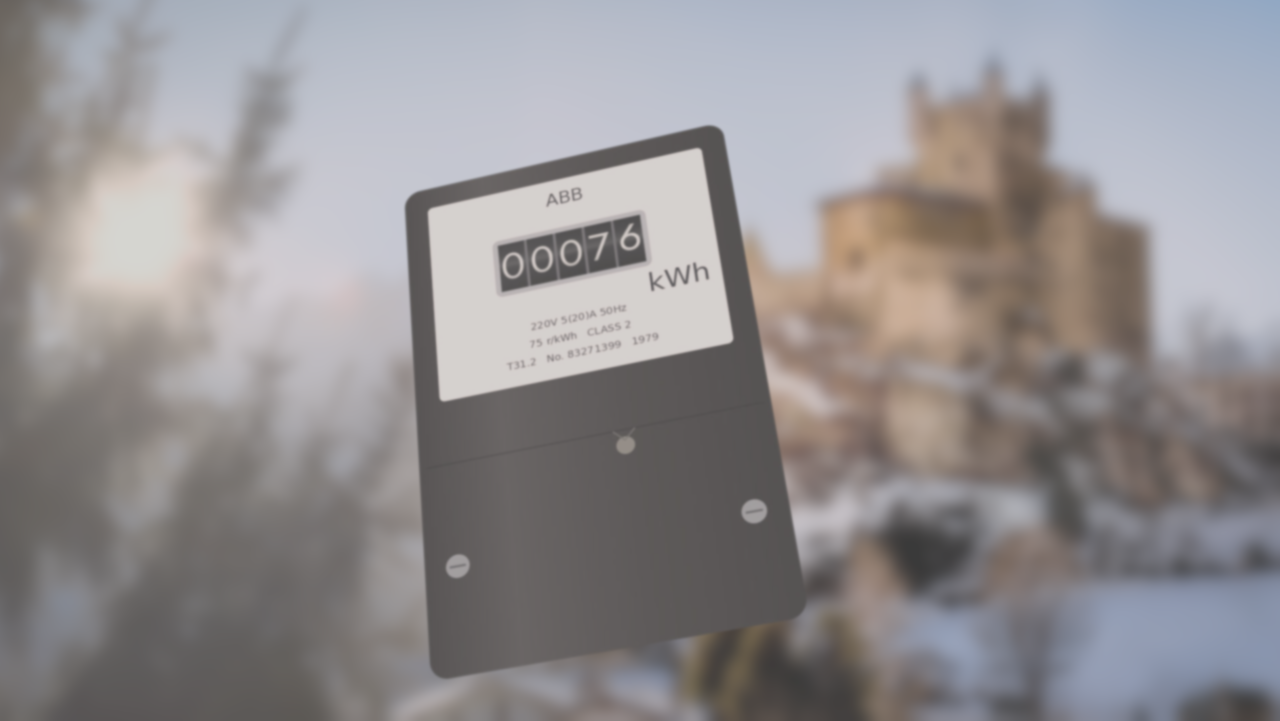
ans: {"value": 76, "unit": "kWh"}
